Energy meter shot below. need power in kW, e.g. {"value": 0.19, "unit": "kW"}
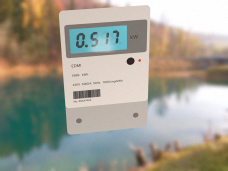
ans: {"value": 0.517, "unit": "kW"}
